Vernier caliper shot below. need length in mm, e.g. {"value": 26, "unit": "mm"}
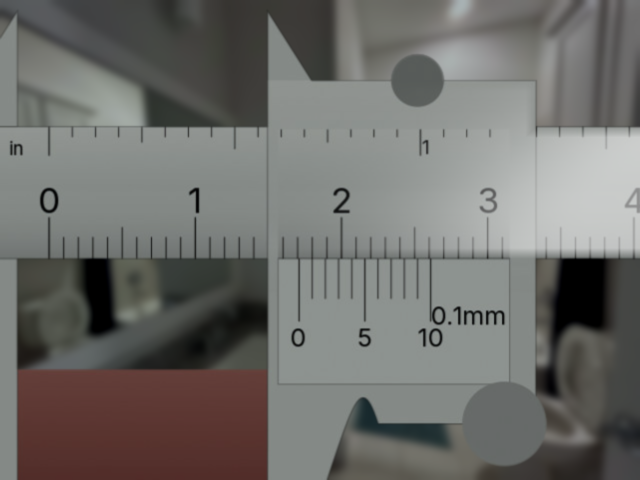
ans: {"value": 17.1, "unit": "mm"}
